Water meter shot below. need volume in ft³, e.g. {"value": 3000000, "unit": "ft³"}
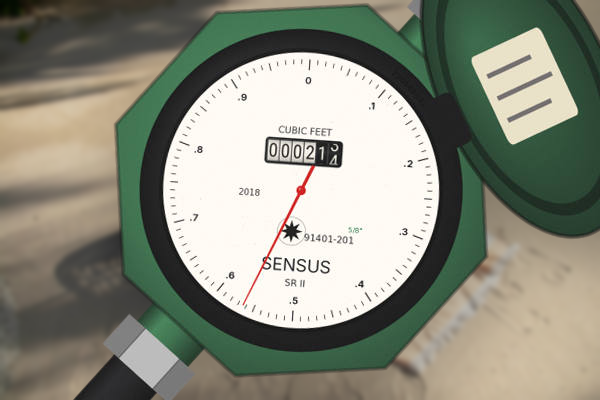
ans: {"value": 213.56, "unit": "ft³"}
